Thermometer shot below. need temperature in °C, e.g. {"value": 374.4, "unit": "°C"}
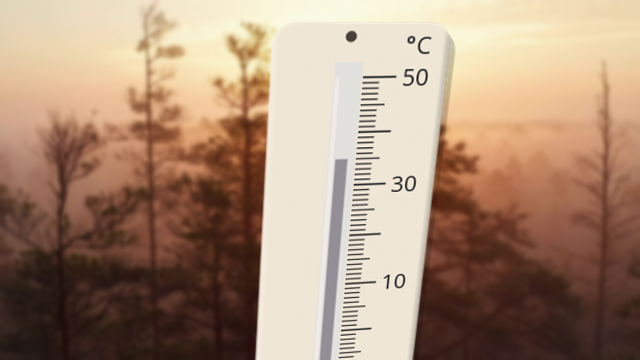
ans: {"value": 35, "unit": "°C"}
